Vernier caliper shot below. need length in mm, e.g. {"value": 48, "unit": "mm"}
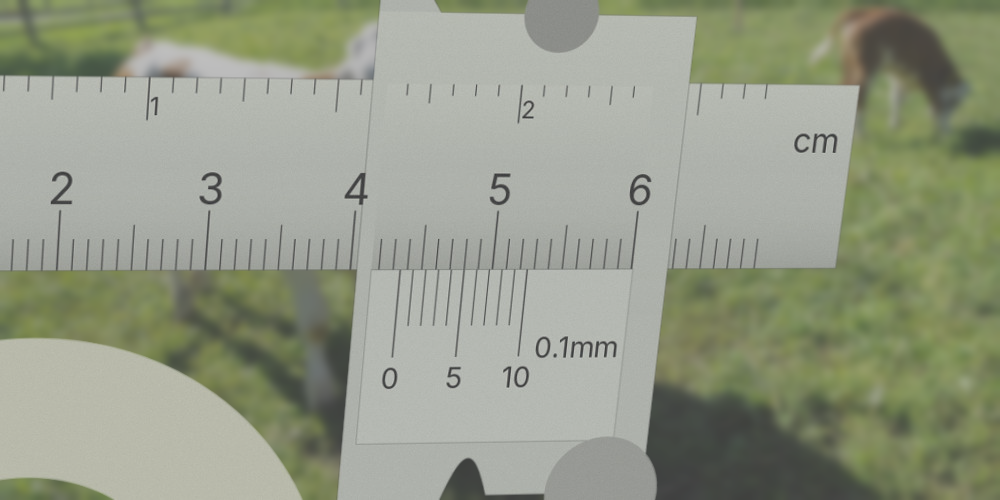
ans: {"value": 43.5, "unit": "mm"}
